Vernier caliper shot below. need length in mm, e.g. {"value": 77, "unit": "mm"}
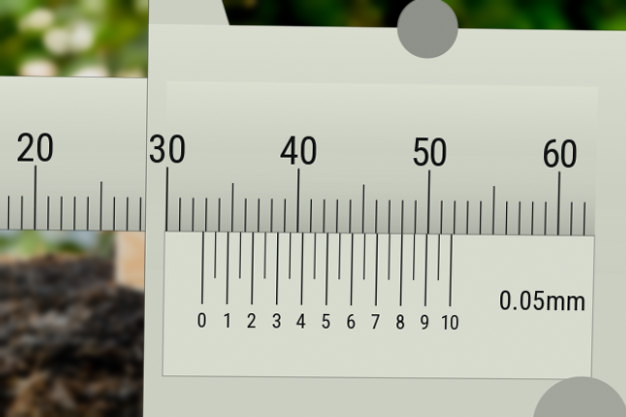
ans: {"value": 32.8, "unit": "mm"}
